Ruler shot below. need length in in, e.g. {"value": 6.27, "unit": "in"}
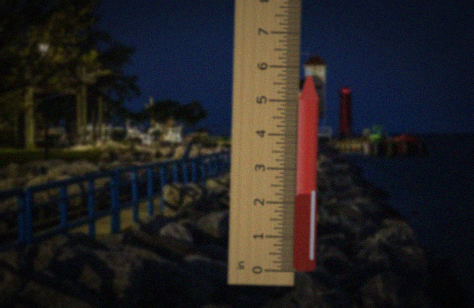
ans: {"value": 6, "unit": "in"}
